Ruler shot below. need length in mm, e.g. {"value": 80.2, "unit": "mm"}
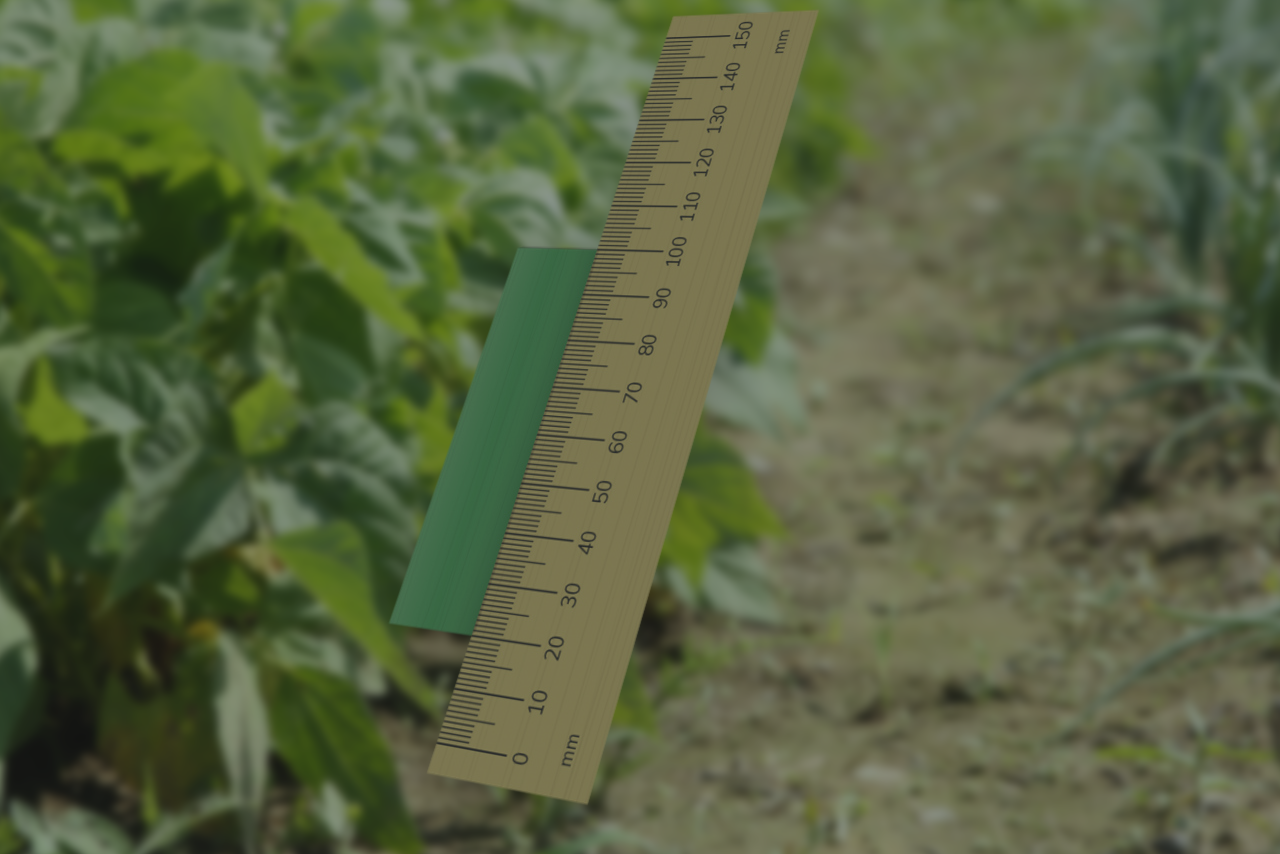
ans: {"value": 80, "unit": "mm"}
